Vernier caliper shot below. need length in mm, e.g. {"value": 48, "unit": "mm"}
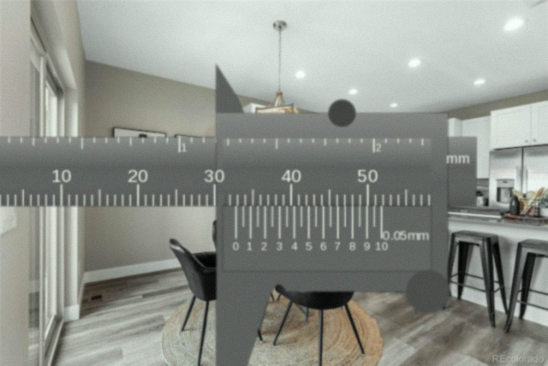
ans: {"value": 32.8, "unit": "mm"}
